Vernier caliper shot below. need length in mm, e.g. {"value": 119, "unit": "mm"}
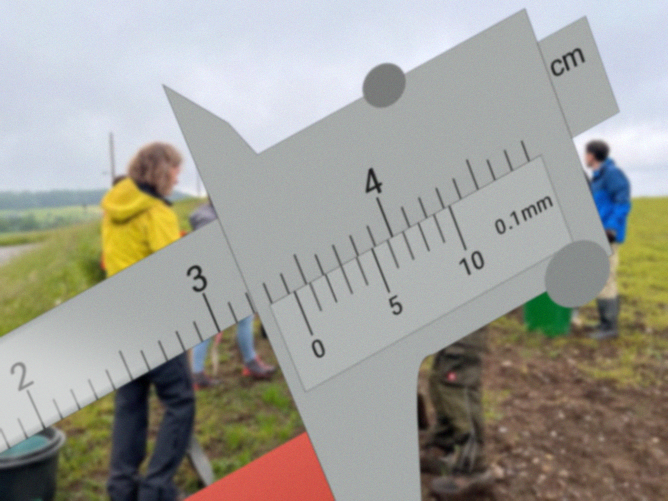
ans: {"value": 34.3, "unit": "mm"}
